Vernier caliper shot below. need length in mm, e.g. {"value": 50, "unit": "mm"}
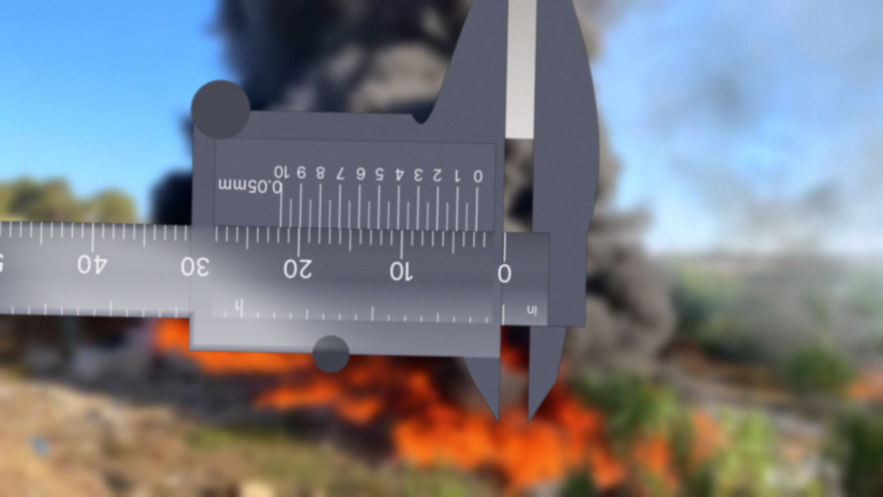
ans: {"value": 2.8, "unit": "mm"}
